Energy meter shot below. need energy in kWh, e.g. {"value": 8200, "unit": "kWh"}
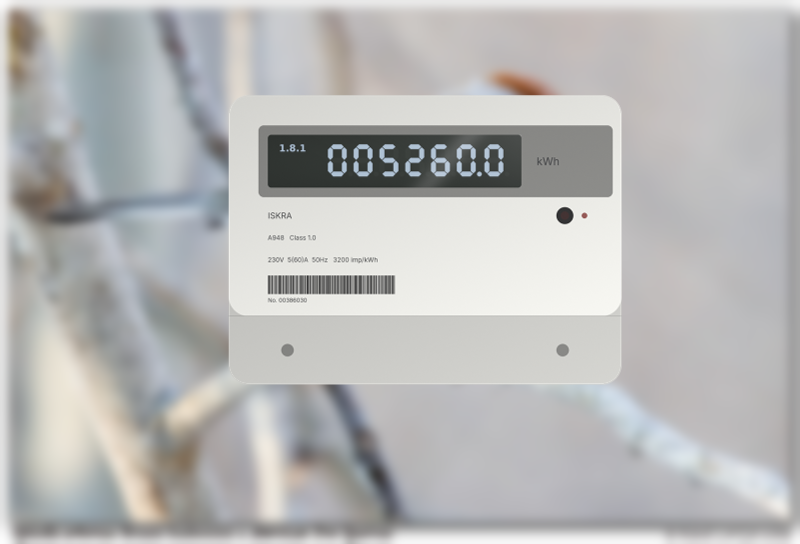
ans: {"value": 5260.0, "unit": "kWh"}
